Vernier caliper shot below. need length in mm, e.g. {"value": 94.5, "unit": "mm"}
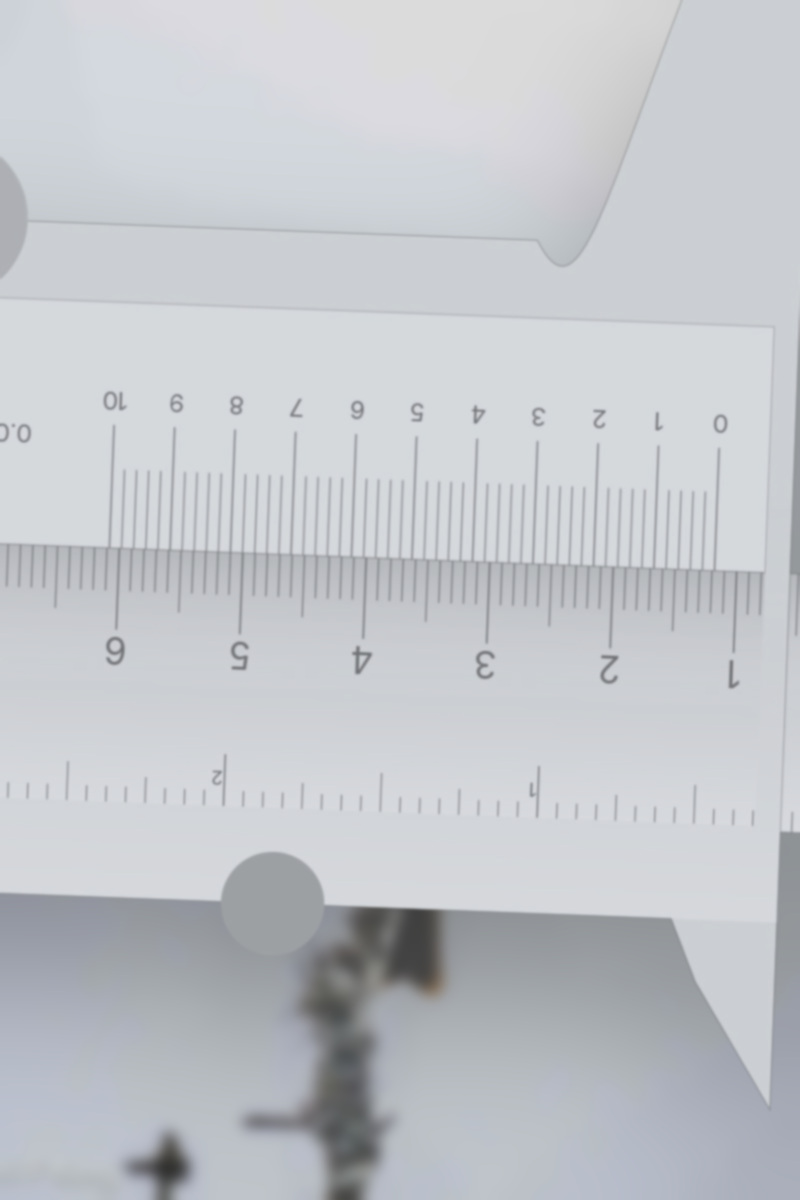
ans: {"value": 11.8, "unit": "mm"}
